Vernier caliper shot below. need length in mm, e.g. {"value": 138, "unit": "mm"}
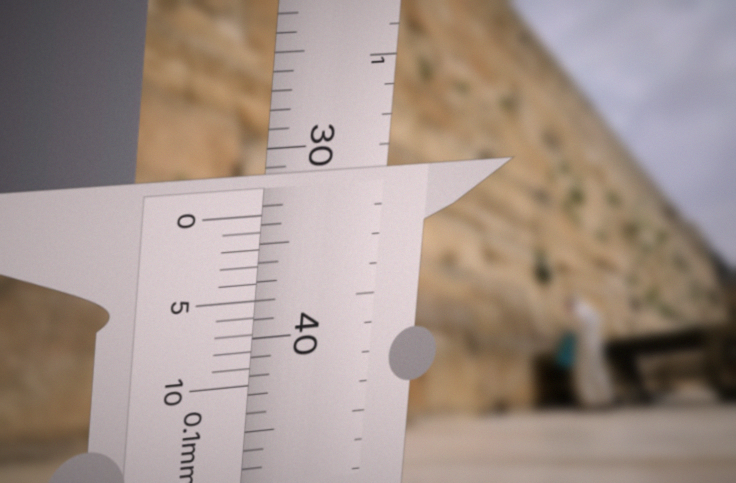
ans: {"value": 33.5, "unit": "mm"}
